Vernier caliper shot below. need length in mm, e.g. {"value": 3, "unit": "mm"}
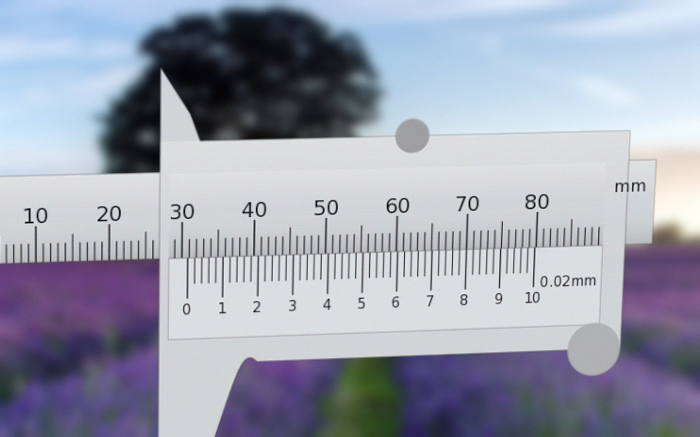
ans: {"value": 30.8, "unit": "mm"}
